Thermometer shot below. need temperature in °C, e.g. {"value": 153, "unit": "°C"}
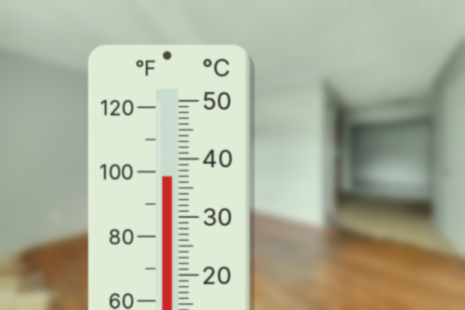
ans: {"value": 37, "unit": "°C"}
